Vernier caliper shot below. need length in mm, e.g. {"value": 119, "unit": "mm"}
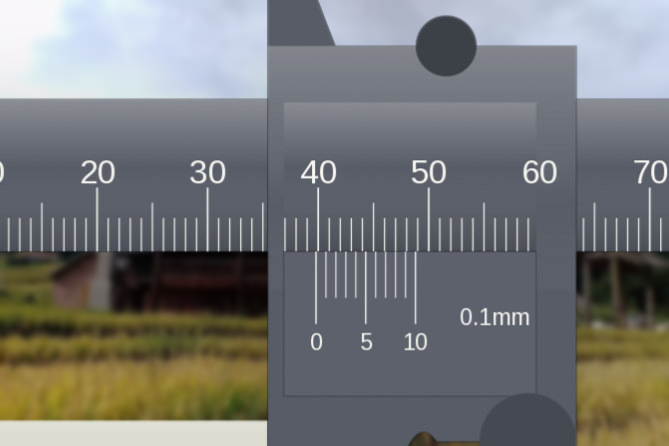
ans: {"value": 39.8, "unit": "mm"}
